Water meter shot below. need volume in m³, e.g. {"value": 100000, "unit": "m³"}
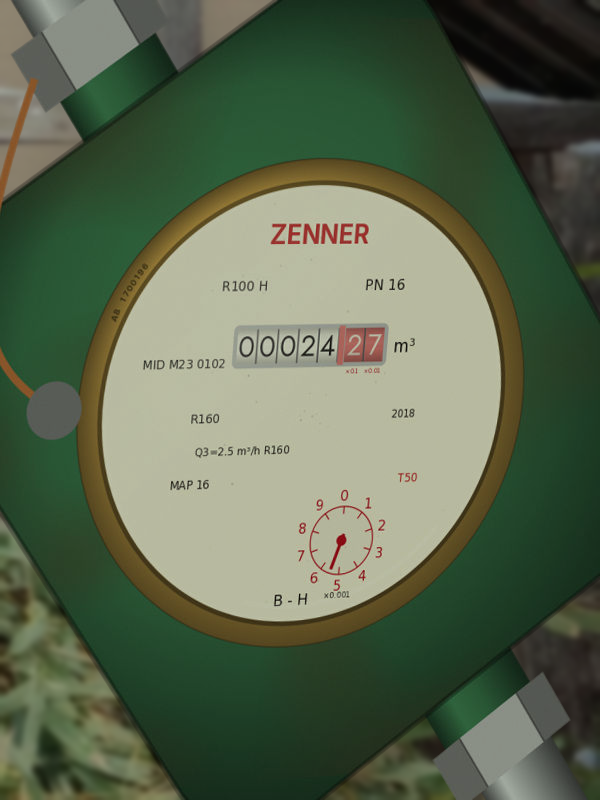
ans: {"value": 24.275, "unit": "m³"}
